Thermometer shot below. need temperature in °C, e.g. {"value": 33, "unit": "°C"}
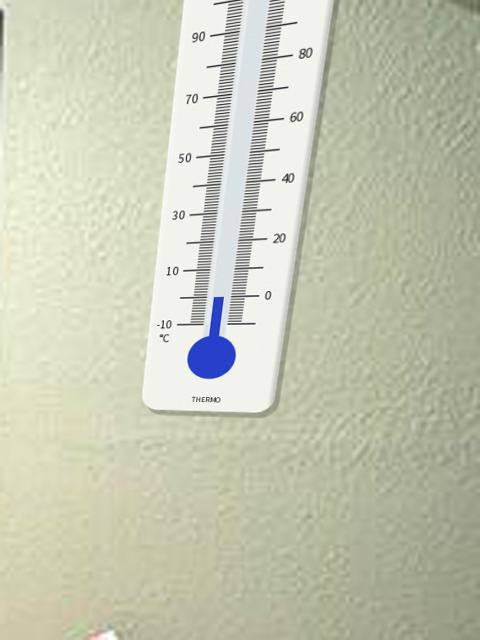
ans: {"value": 0, "unit": "°C"}
